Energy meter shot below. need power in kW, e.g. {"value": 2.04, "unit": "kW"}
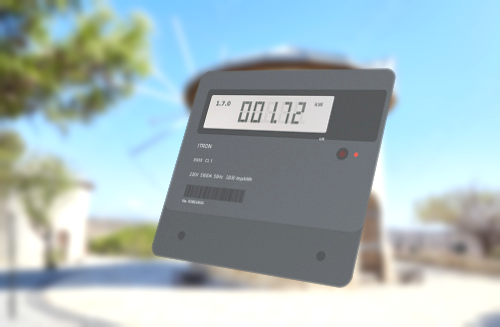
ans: {"value": 1.72, "unit": "kW"}
